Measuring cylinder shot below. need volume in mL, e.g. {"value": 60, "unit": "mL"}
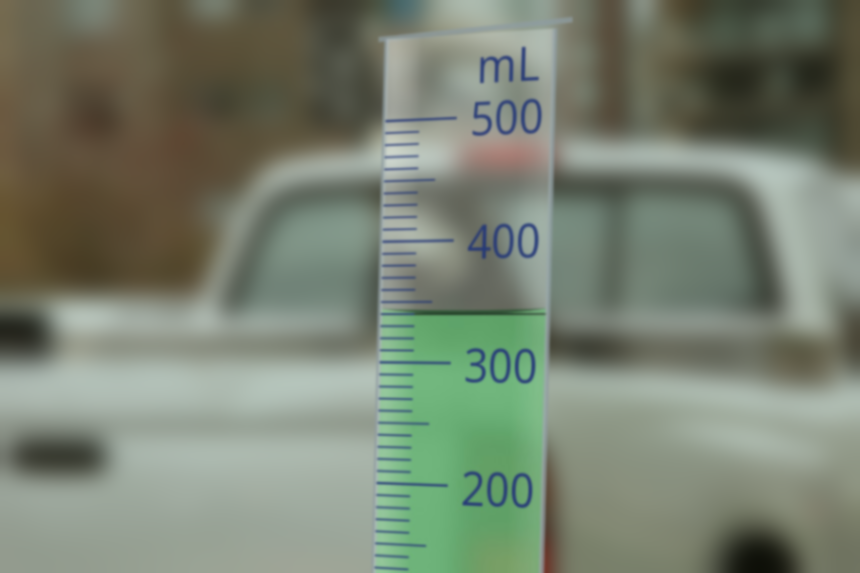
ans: {"value": 340, "unit": "mL"}
